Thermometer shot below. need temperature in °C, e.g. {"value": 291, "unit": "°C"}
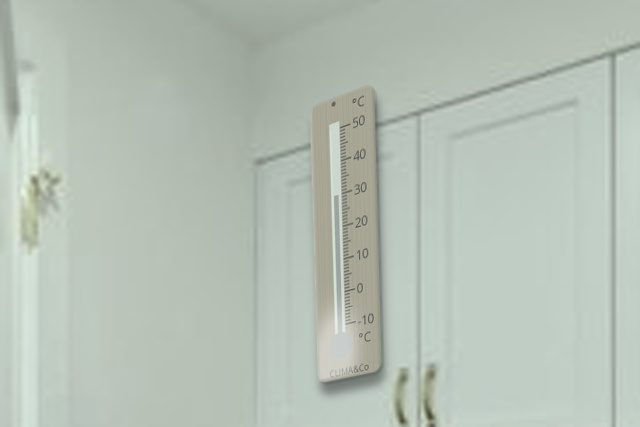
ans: {"value": 30, "unit": "°C"}
